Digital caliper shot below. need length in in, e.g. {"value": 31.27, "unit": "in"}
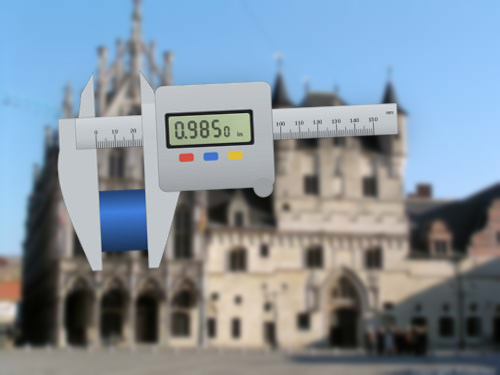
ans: {"value": 0.9850, "unit": "in"}
